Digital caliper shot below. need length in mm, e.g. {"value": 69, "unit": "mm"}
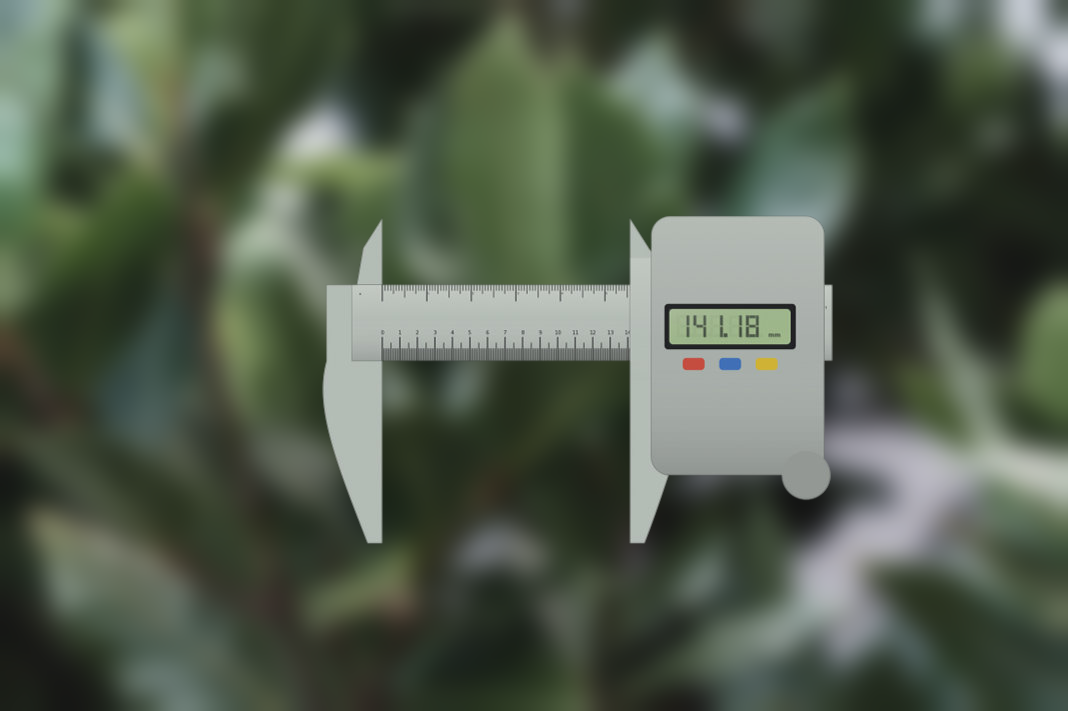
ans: {"value": 141.18, "unit": "mm"}
